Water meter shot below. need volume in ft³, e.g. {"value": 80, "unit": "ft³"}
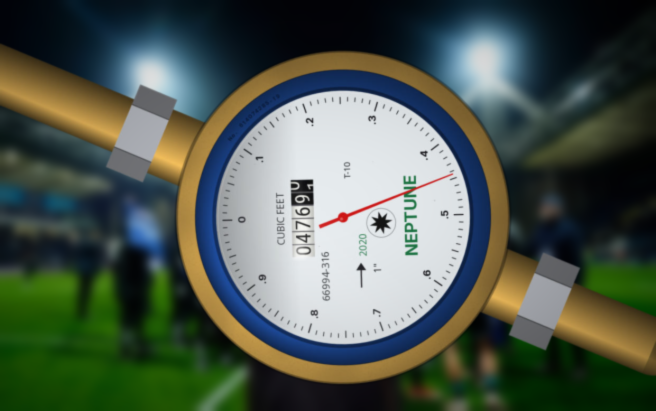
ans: {"value": 47690.44, "unit": "ft³"}
